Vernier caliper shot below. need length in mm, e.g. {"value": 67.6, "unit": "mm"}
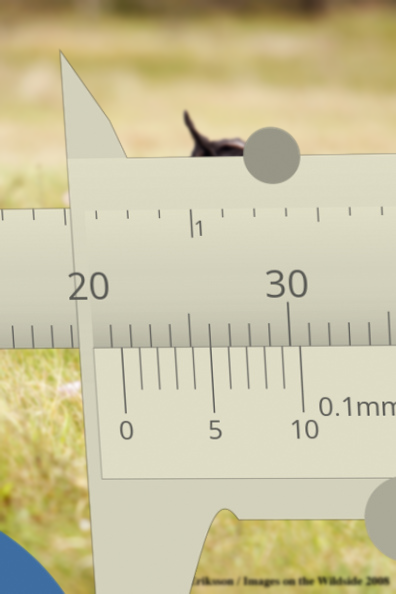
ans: {"value": 21.5, "unit": "mm"}
